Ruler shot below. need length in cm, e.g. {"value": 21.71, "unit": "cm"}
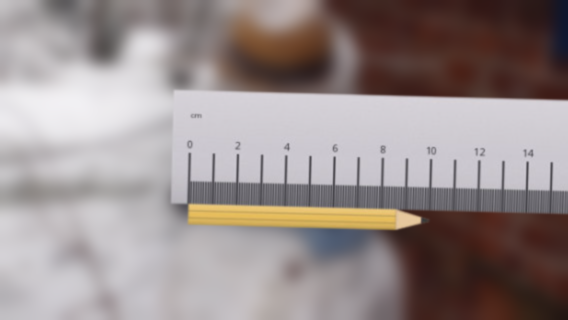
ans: {"value": 10, "unit": "cm"}
